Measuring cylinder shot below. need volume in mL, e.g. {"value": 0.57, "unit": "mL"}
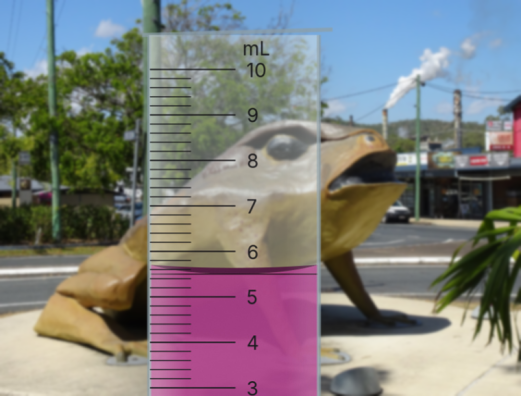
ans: {"value": 5.5, "unit": "mL"}
